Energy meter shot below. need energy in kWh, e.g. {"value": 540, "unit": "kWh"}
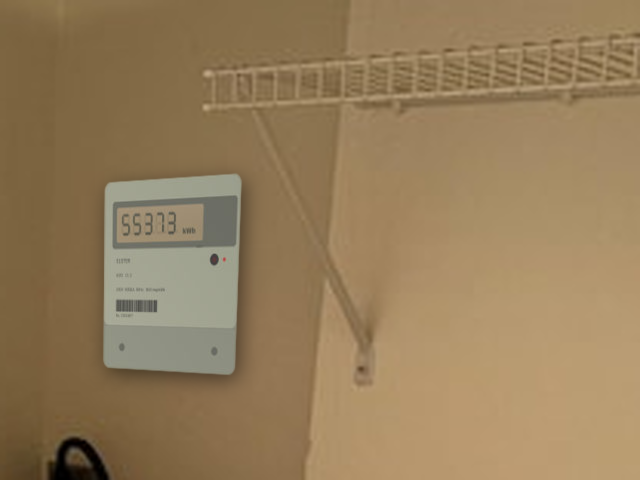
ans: {"value": 55373, "unit": "kWh"}
